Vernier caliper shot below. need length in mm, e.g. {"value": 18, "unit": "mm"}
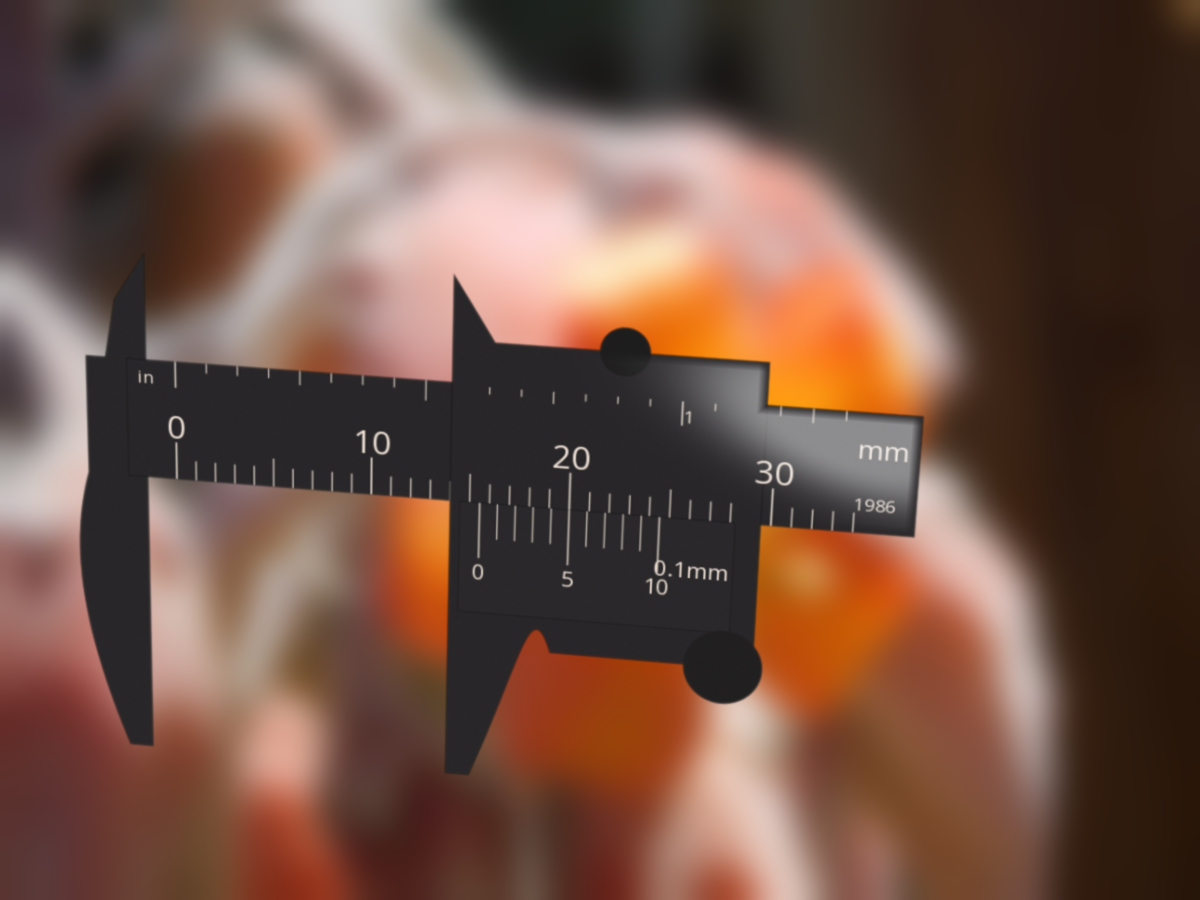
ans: {"value": 15.5, "unit": "mm"}
